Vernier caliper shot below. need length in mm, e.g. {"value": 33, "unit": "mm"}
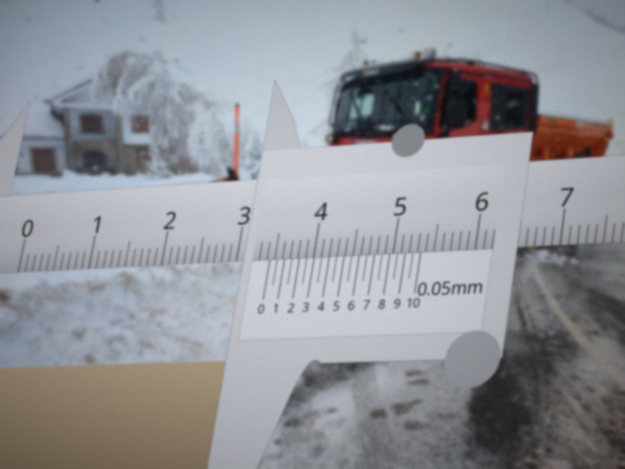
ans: {"value": 34.4, "unit": "mm"}
